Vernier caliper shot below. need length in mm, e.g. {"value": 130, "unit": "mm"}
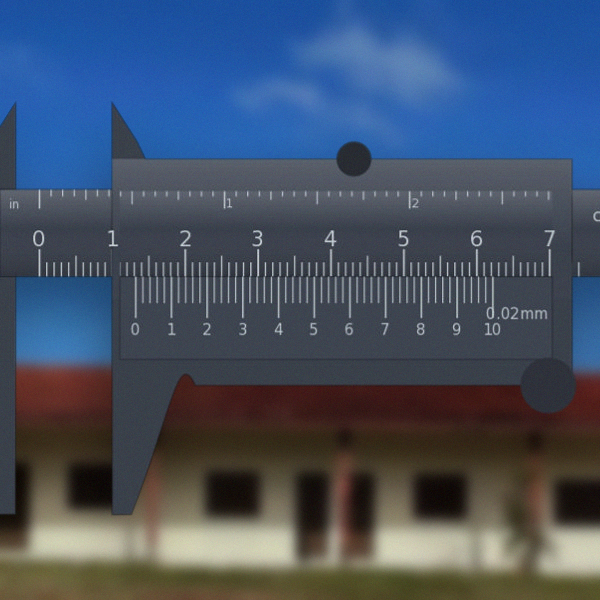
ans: {"value": 13.2, "unit": "mm"}
